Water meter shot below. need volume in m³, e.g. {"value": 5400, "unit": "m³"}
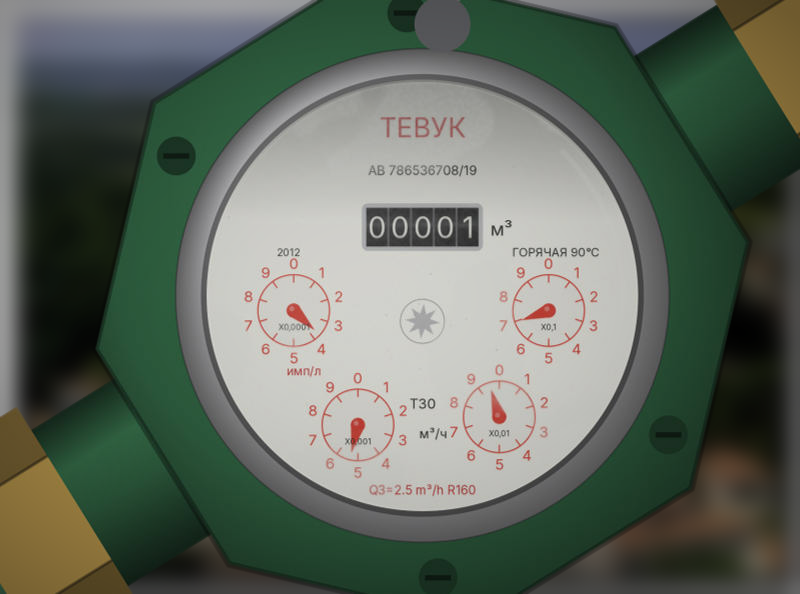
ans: {"value": 1.6953, "unit": "m³"}
